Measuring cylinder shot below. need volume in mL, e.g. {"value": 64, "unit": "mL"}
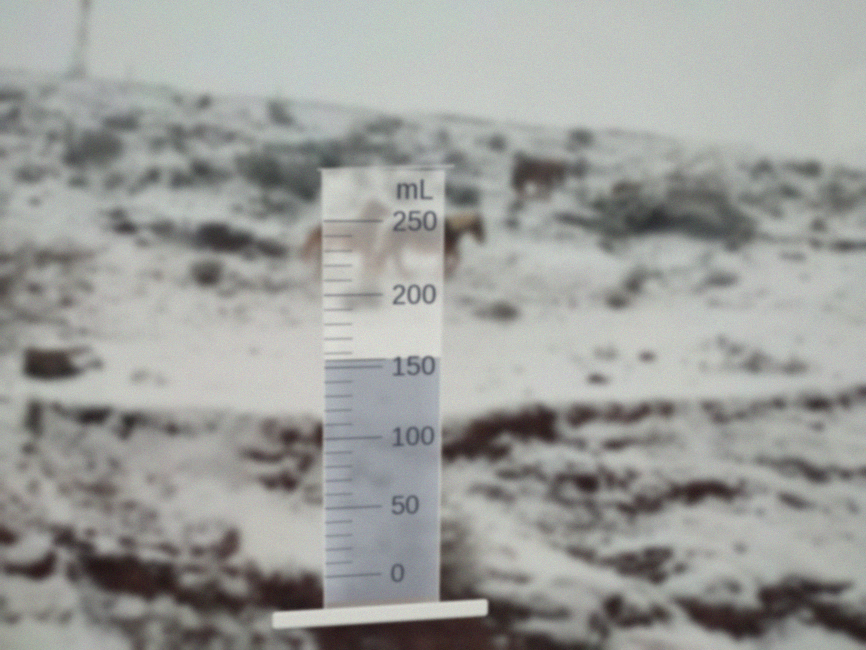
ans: {"value": 155, "unit": "mL"}
